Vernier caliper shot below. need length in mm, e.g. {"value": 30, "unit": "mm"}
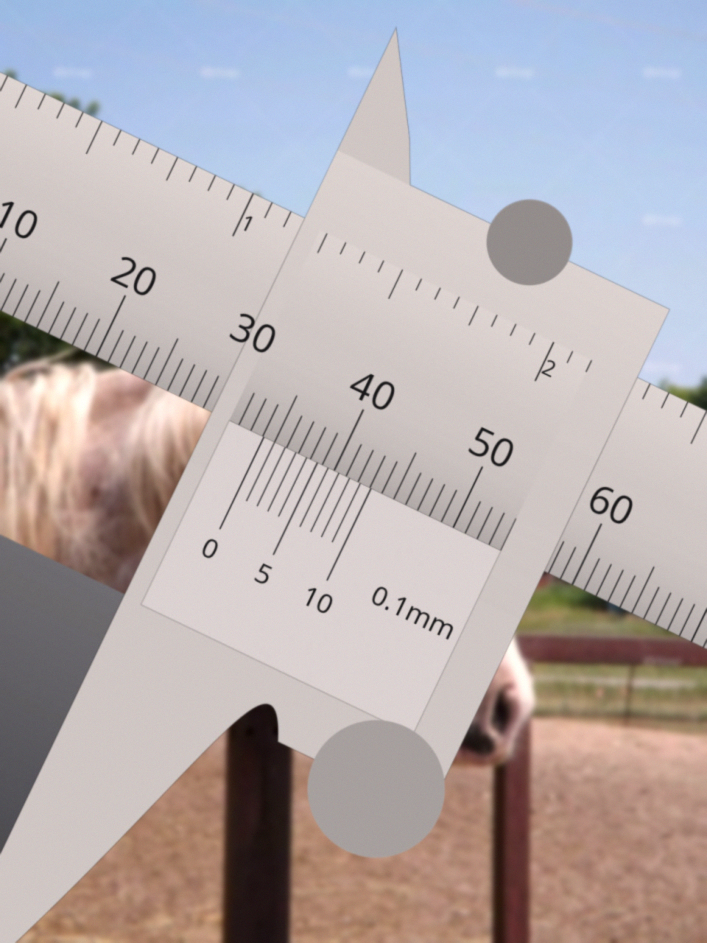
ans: {"value": 34.1, "unit": "mm"}
